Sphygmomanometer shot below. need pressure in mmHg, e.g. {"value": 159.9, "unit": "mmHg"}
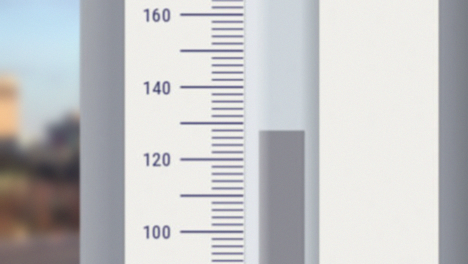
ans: {"value": 128, "unit": "mmHg"}
